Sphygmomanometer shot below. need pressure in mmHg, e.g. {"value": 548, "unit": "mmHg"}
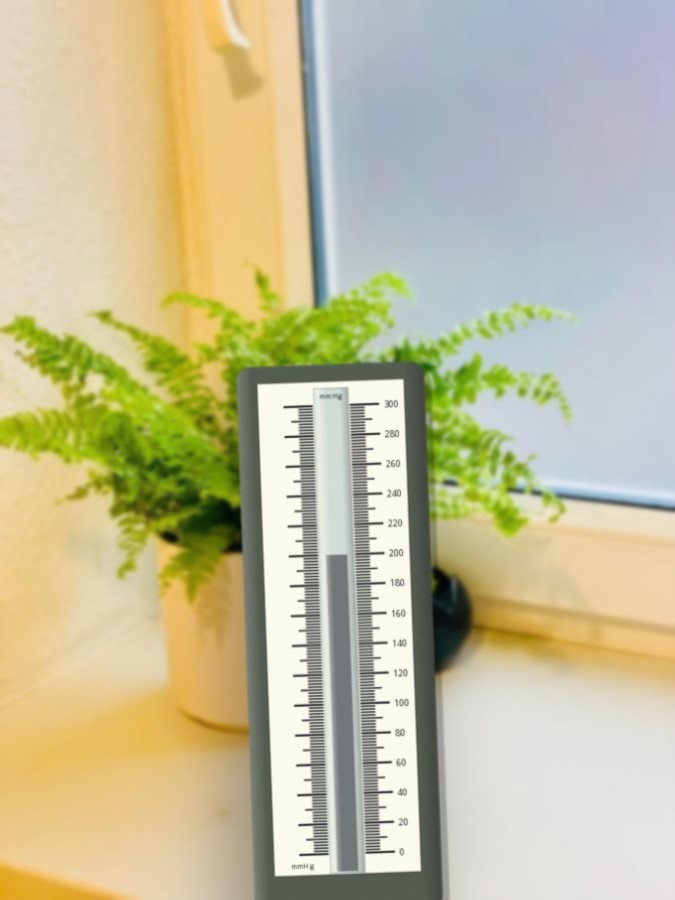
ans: {"value": 200, "unit": "mmHg"}
